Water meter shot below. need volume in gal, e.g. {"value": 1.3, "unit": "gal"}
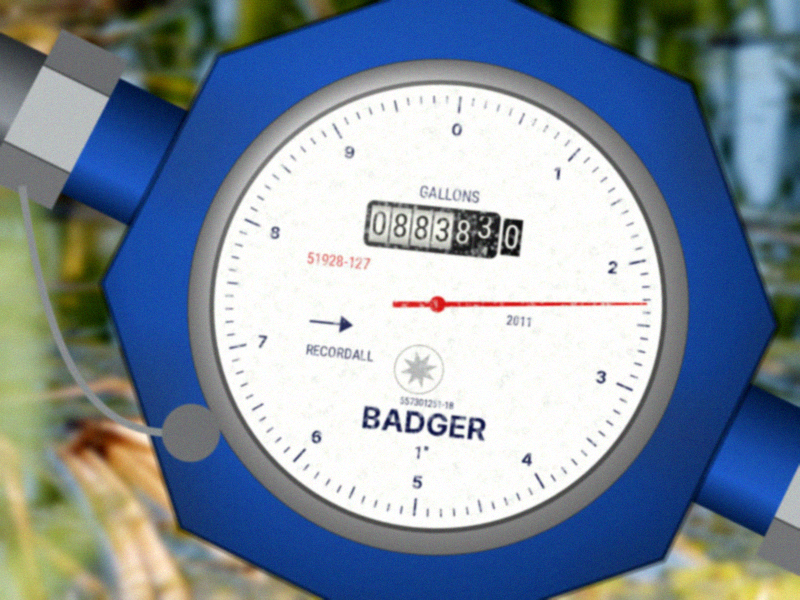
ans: {"value": 883832.3, "unit": "gal"}
